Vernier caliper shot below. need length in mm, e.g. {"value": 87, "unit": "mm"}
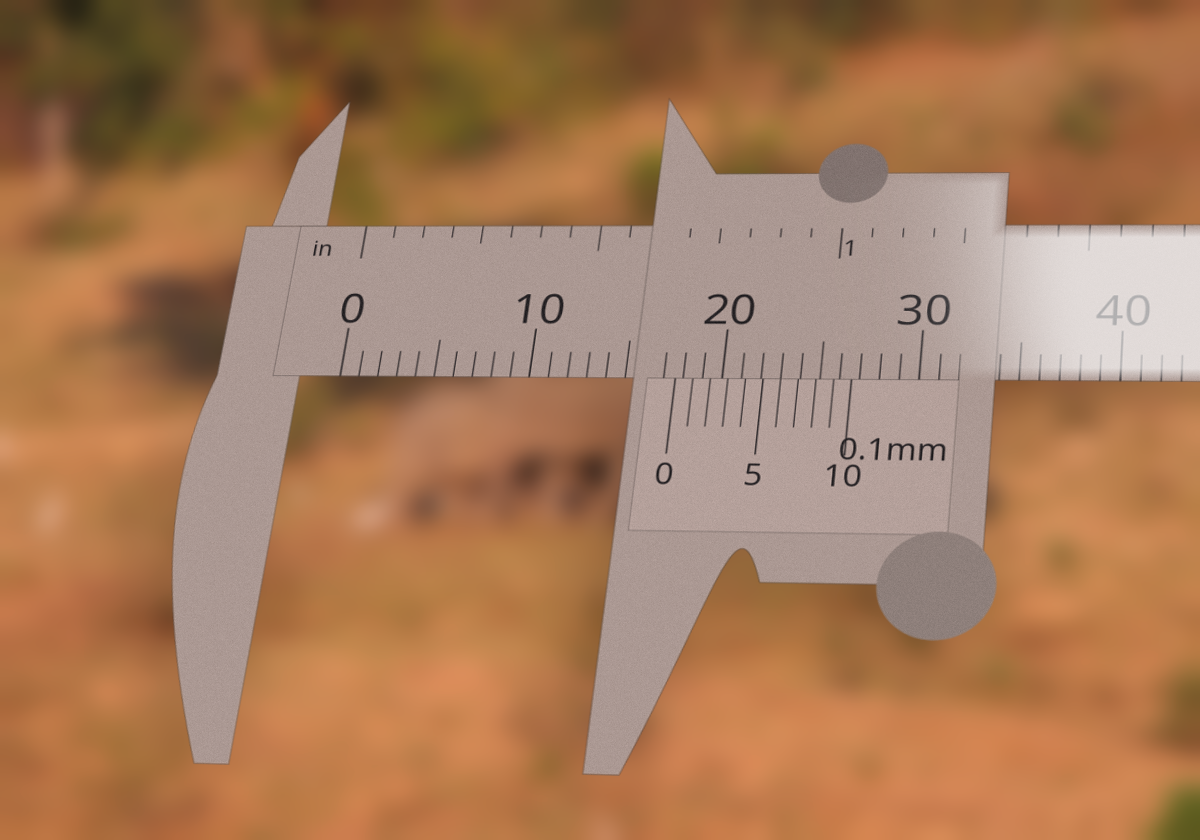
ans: {"value": 17.6, "unit": "mm"}
